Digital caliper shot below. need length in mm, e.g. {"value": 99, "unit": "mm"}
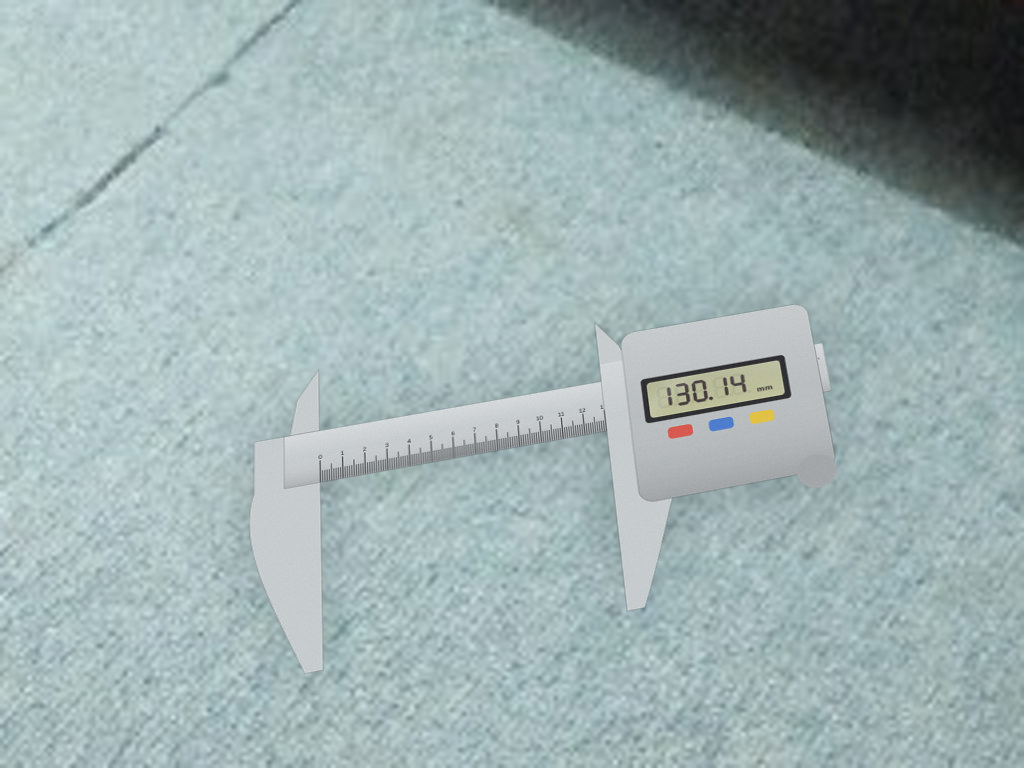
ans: {"value": 130.14, "unit": "mm"}
